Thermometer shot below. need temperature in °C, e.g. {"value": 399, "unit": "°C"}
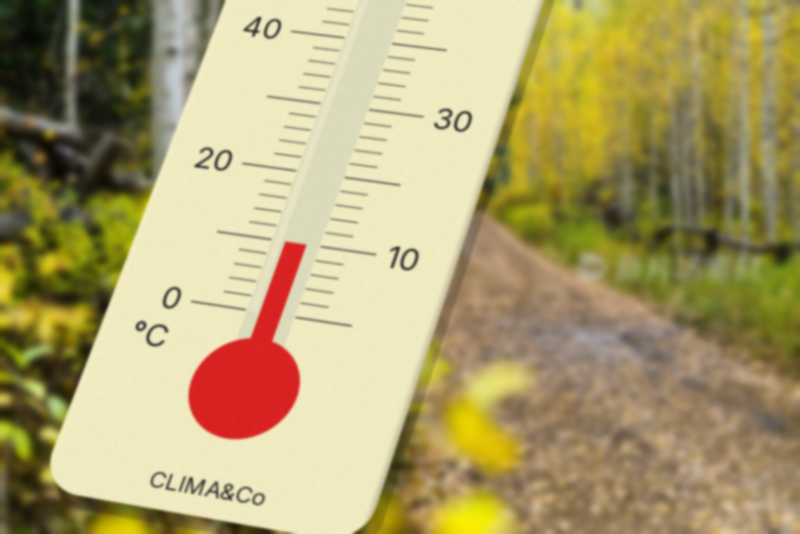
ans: {"value": 10, "unit": "°C"}
